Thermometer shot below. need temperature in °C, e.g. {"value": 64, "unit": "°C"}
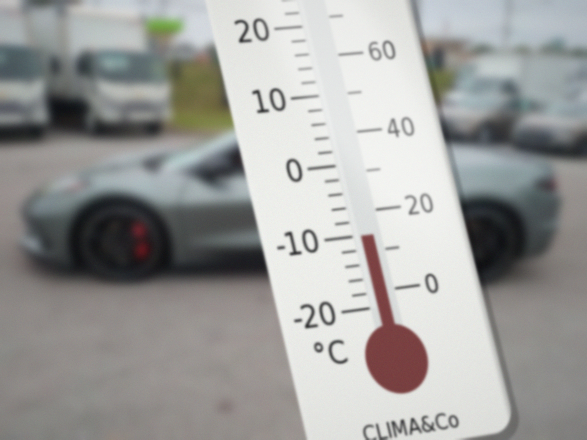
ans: {"value": -10, "unit": "°C"}
